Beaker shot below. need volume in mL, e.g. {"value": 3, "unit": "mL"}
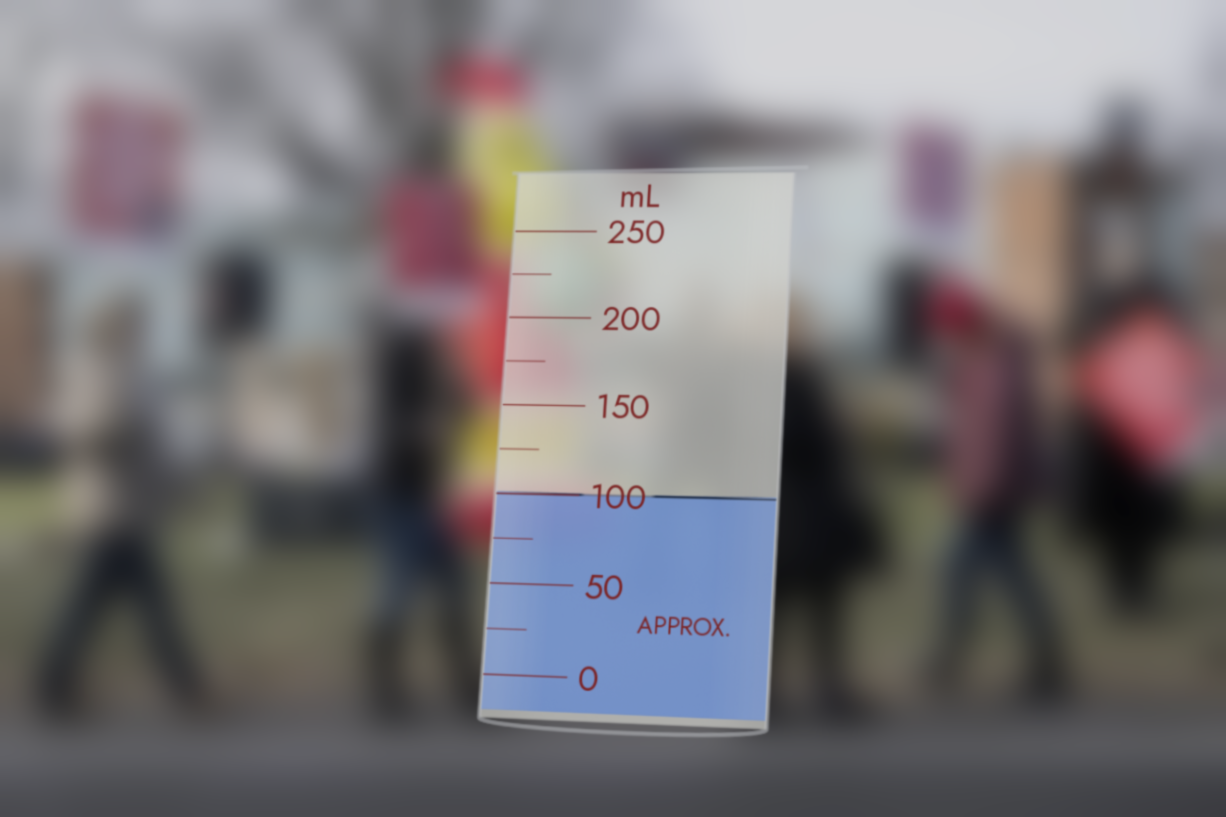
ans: {"value": 100, "unit": "mL"}
